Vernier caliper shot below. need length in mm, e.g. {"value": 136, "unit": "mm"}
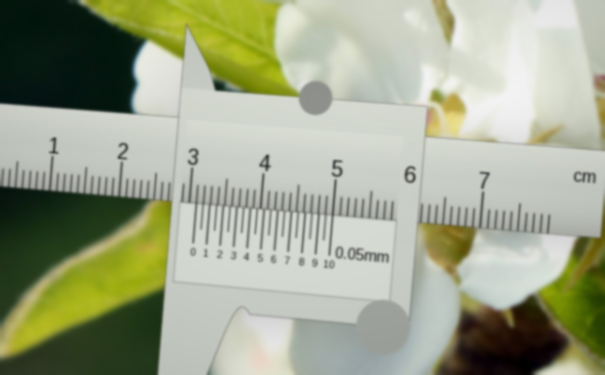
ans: {"value": 31.0, "unit": "mm"}
